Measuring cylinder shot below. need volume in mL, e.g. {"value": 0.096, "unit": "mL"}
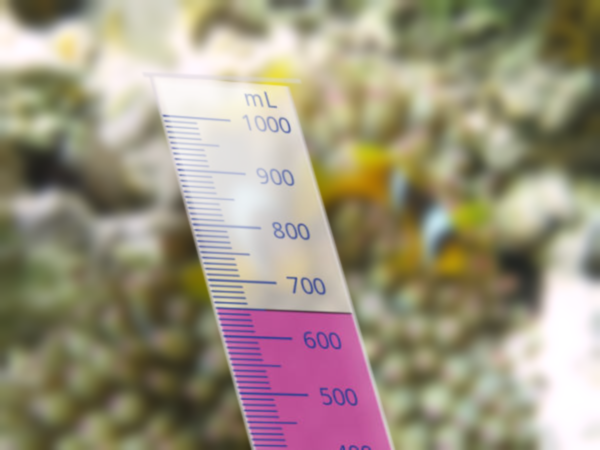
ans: {"value": 650, "unit": "mL"}
